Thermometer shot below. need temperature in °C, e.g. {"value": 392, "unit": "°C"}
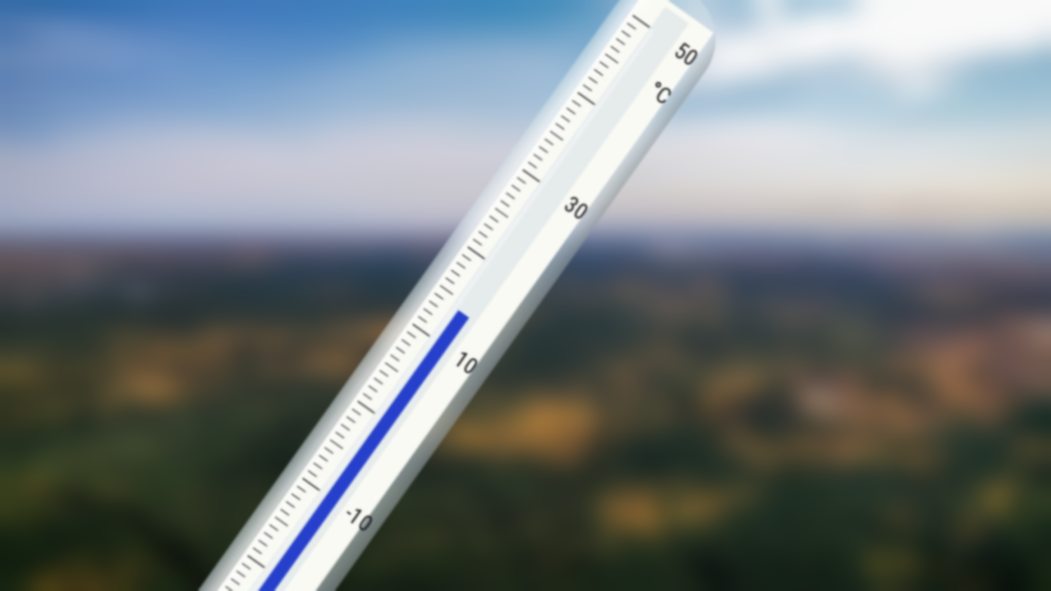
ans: {"value": 14, "unit": "°C"}
